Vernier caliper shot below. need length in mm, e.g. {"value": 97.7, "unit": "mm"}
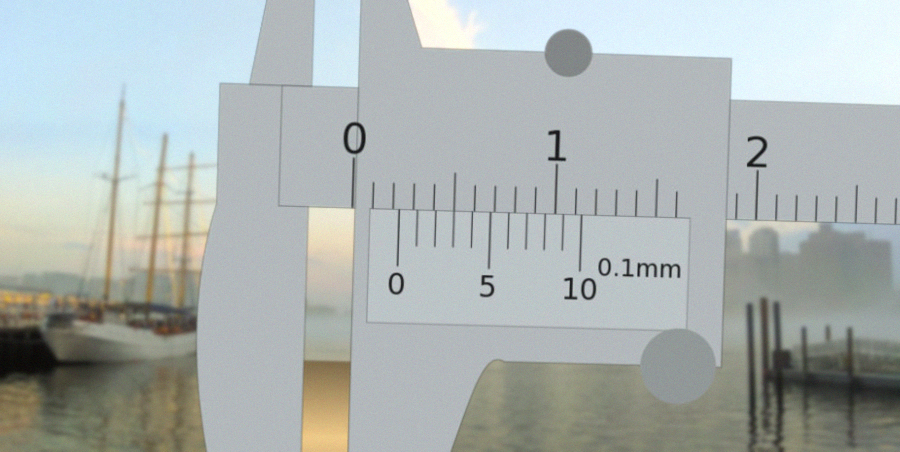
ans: {"value": 2.3, "unit": "mm"}
